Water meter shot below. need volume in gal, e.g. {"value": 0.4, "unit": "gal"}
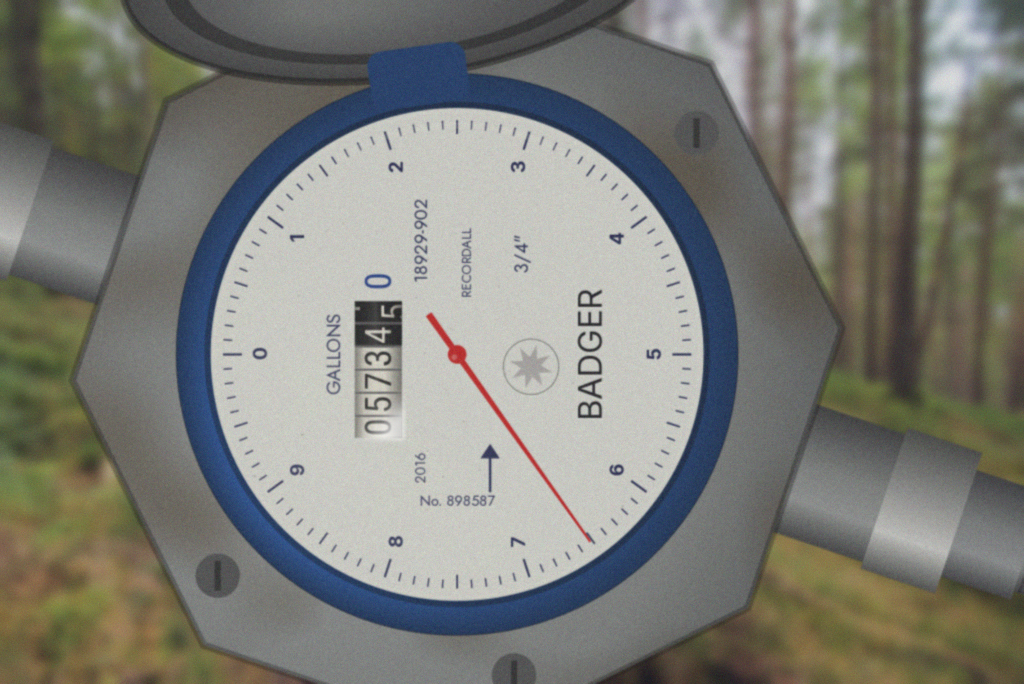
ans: {"value": 573446.5, "unit": "gal"}
